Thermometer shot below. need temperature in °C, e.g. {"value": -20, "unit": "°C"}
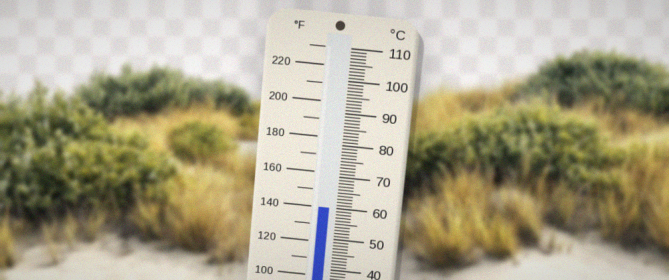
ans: {"value": 60, "unit": "°C"}
